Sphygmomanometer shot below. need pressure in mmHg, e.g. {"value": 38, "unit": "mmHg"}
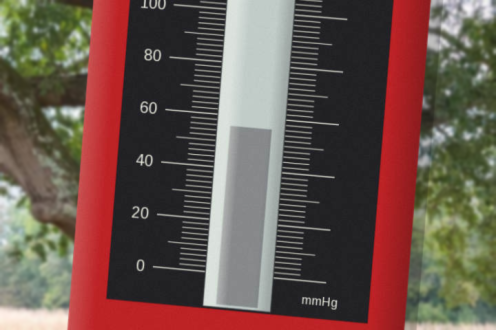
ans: {"value": 56, "unit": "mmHg"}
